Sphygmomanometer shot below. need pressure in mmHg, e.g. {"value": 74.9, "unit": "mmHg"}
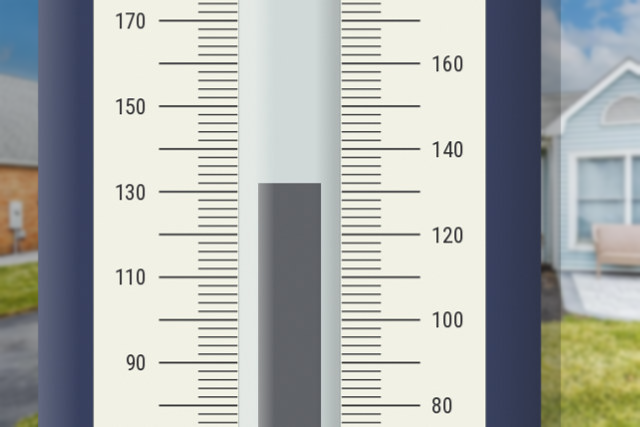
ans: {"value": 132, "unit": "mmHg"}
